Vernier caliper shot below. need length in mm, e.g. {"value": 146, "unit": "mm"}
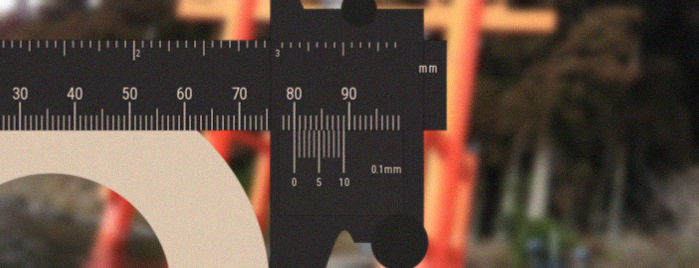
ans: {"value": 80.0, "unit": "mm"}
